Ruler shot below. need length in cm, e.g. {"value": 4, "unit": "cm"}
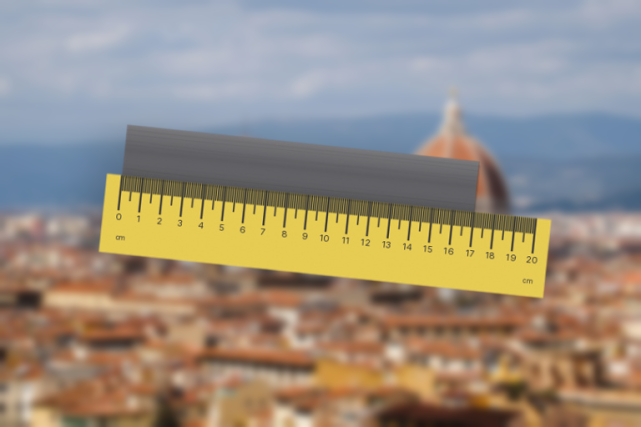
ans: {"value": 17, "unit": "cm"}
